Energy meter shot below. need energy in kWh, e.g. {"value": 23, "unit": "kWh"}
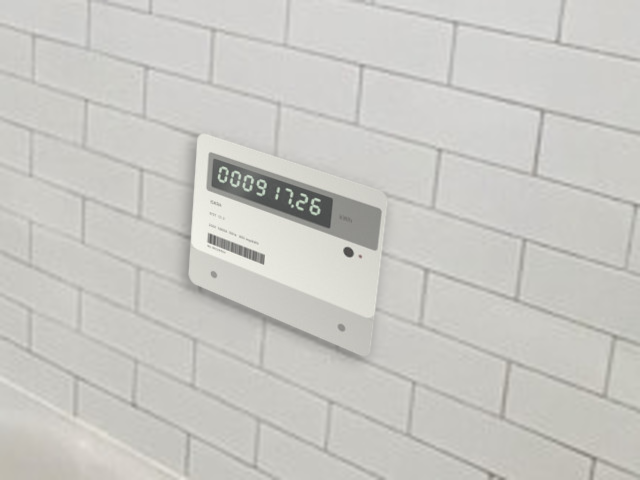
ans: {"value": 917.26, "unit": "kWh"}
